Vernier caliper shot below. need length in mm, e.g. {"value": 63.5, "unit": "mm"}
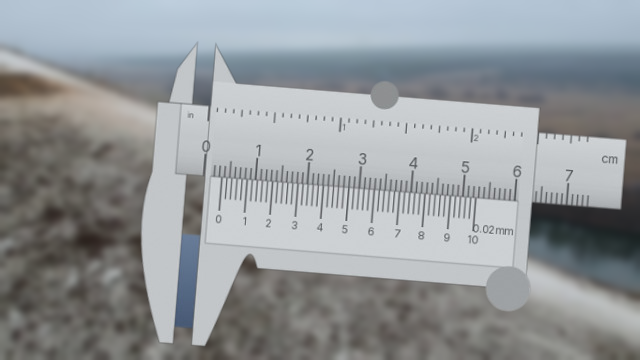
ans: {"value": 3.5, "unit": "mm"}
